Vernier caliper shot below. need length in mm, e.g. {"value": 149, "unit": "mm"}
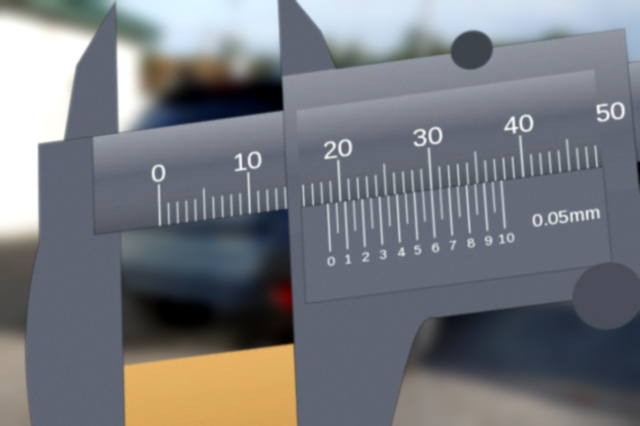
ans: {"value": 18.6, "unit": "mm"}
